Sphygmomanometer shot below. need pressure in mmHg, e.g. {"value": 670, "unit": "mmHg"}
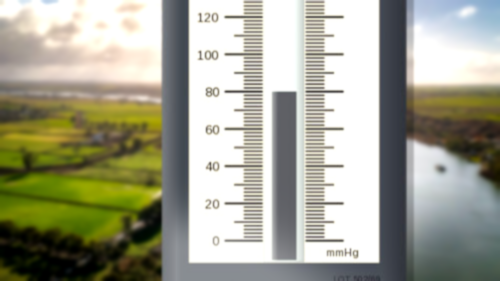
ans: {"value": 80, "unit": "mmHg"}
